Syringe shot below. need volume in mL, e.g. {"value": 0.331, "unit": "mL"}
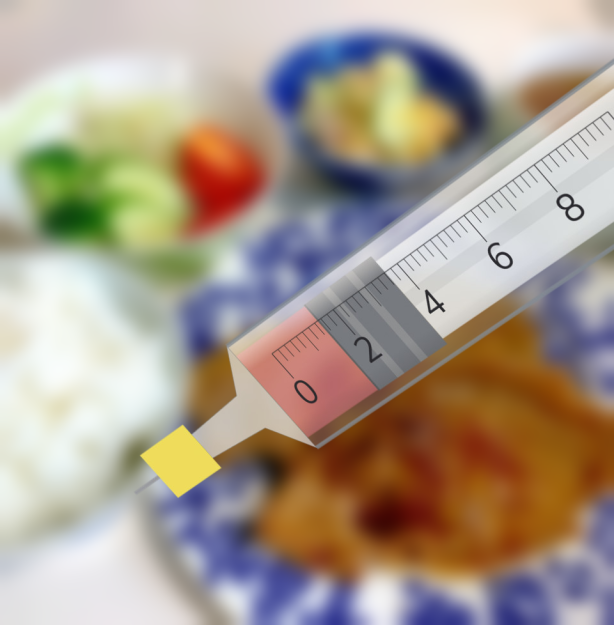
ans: {"value": 1.5, "unit": "mL"}
